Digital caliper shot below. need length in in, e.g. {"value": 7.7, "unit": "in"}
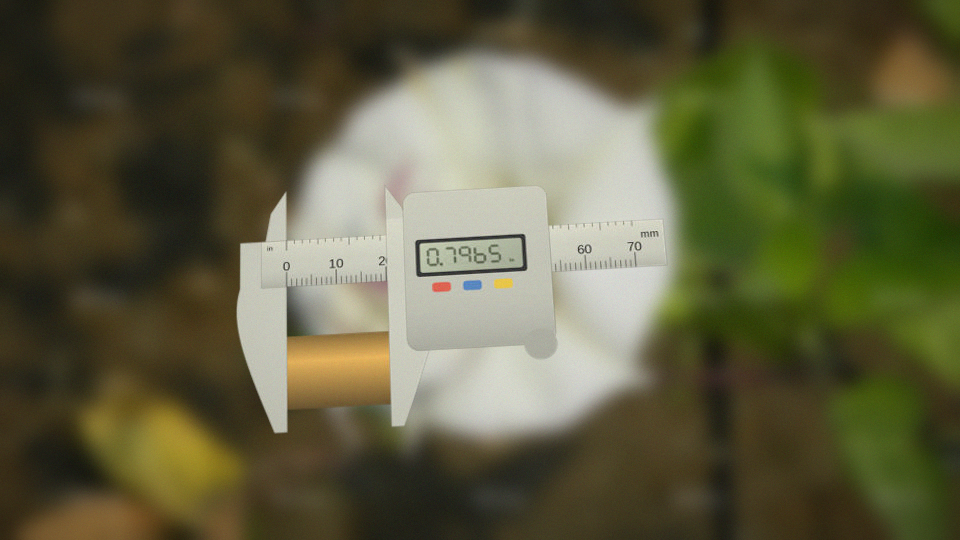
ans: {"value": 0.7965, "unit": "in"}
